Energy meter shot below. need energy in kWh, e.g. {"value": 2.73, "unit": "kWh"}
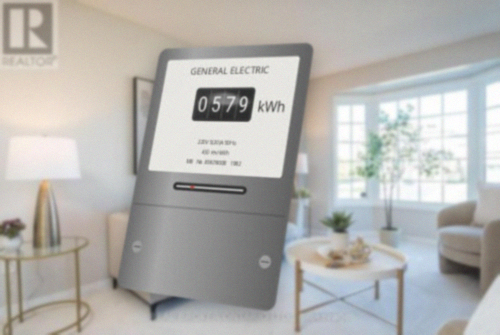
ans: {"value": 579, "unit": "kWh"}
